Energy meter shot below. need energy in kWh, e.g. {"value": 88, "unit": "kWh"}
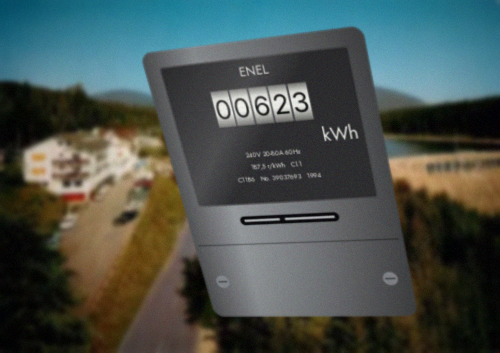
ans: {"value": 623, "unit": "kWh"}
